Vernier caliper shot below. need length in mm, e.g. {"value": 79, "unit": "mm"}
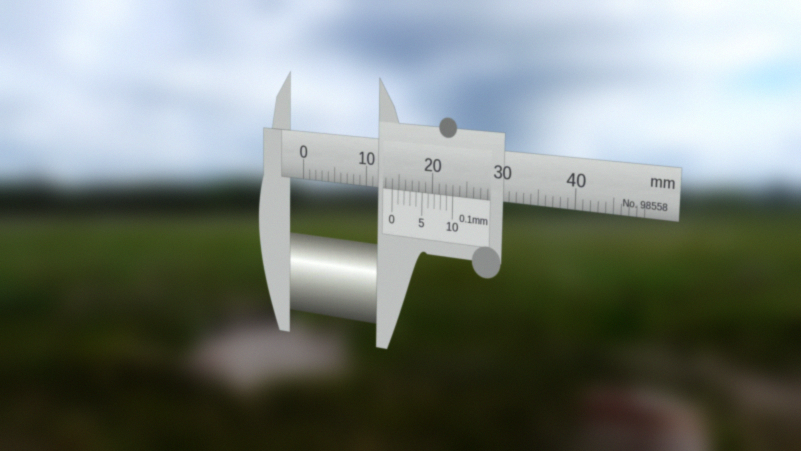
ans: {"value": 14.0, "unit": "mm"}
